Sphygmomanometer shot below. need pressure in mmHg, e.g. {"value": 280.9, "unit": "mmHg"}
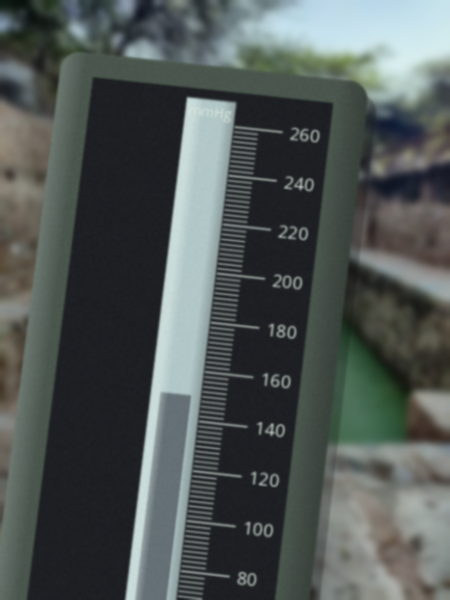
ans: {"value": 150, "unit": "mmHg"}
